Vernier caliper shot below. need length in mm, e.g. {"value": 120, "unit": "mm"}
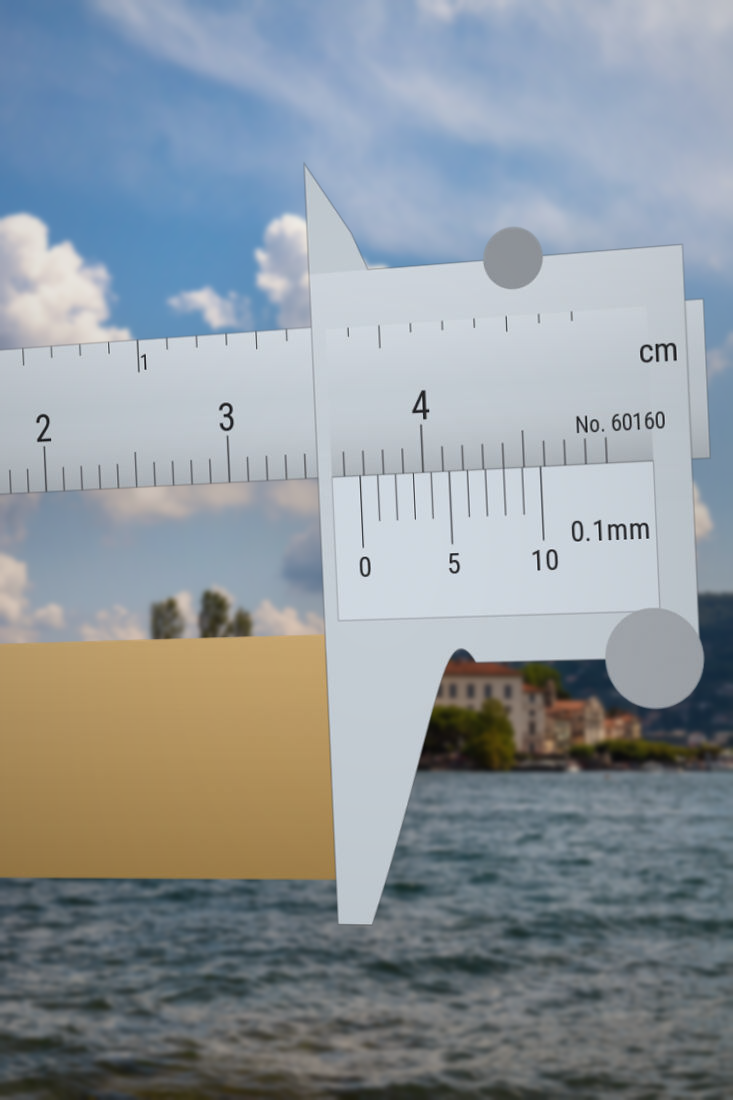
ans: {"value": 36.8, "unit": "mm"}
